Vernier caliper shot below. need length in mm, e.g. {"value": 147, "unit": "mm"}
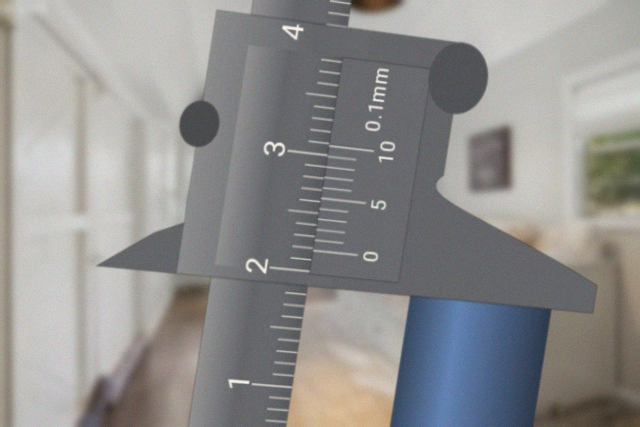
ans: {"value": 21.8, "unit": "mm"}
